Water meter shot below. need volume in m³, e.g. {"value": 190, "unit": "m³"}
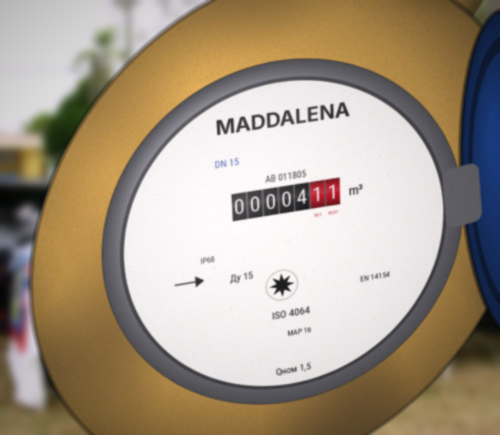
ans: {"value": 4.11, "unit": "m³"}
